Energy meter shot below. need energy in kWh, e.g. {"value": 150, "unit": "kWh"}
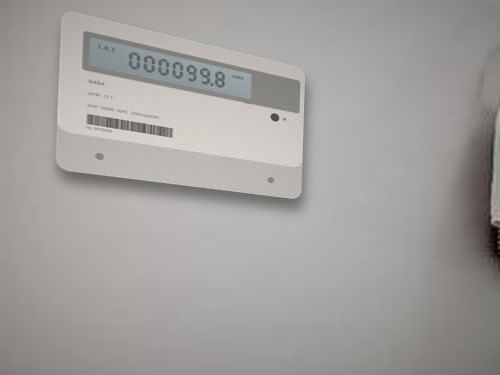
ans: {"value": 99.8, "unit": "kWh"}
